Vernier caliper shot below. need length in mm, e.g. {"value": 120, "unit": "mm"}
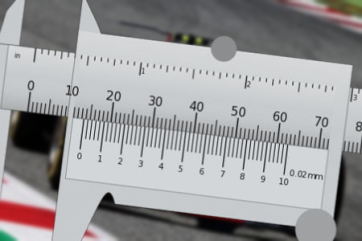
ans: {"value": 13.5, "unit": "mm"}
